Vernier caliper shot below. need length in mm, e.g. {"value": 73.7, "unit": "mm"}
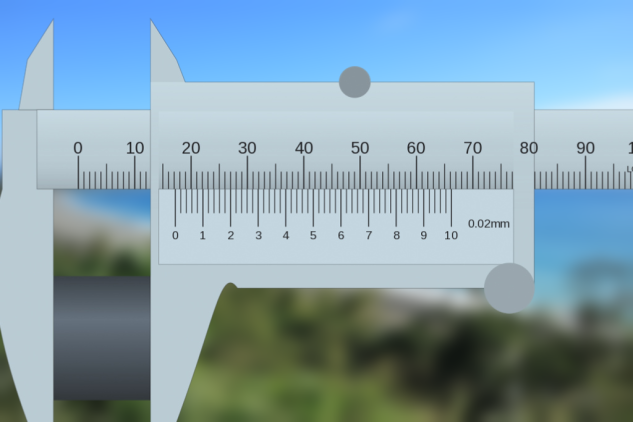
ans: {"value": 17.2, "unit": "mm"}
